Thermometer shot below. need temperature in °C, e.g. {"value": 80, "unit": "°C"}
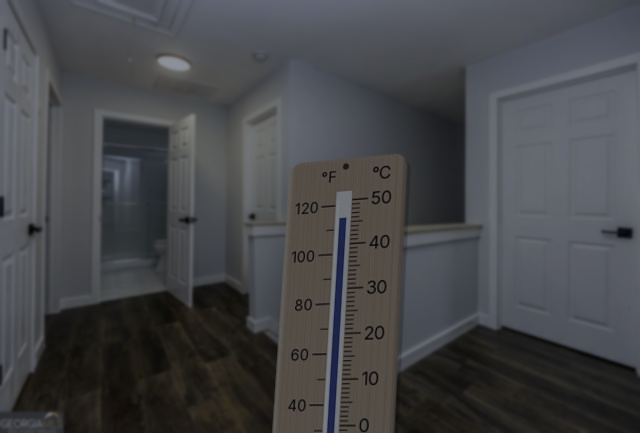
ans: {"value": 46, "unit": "°C"}
